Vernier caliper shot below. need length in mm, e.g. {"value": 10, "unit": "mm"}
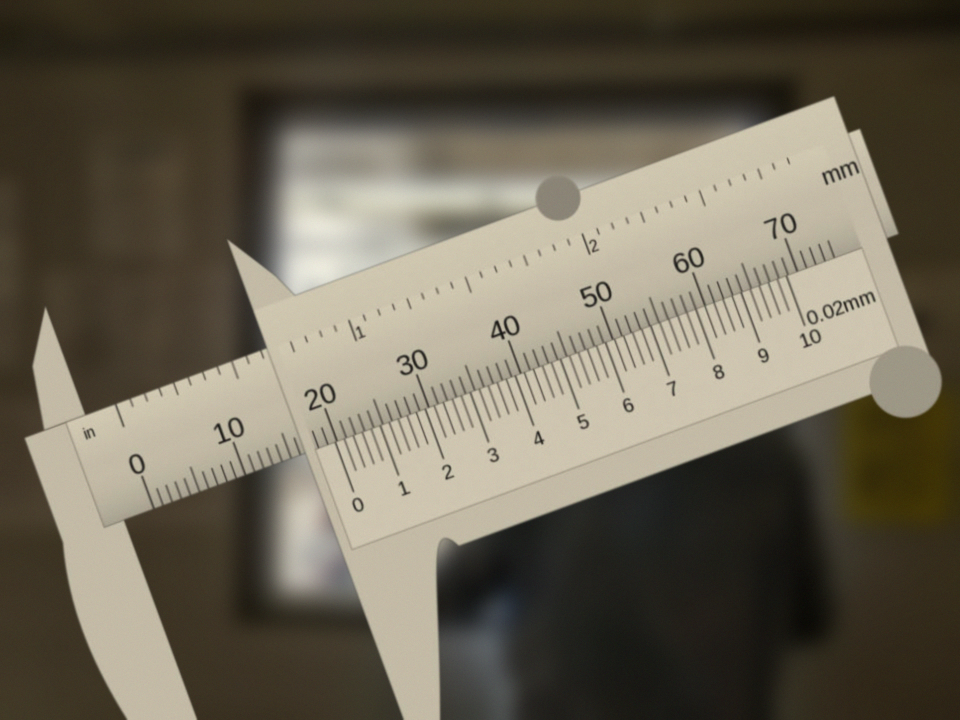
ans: {"value": 19.8, "unit": "mm"}
